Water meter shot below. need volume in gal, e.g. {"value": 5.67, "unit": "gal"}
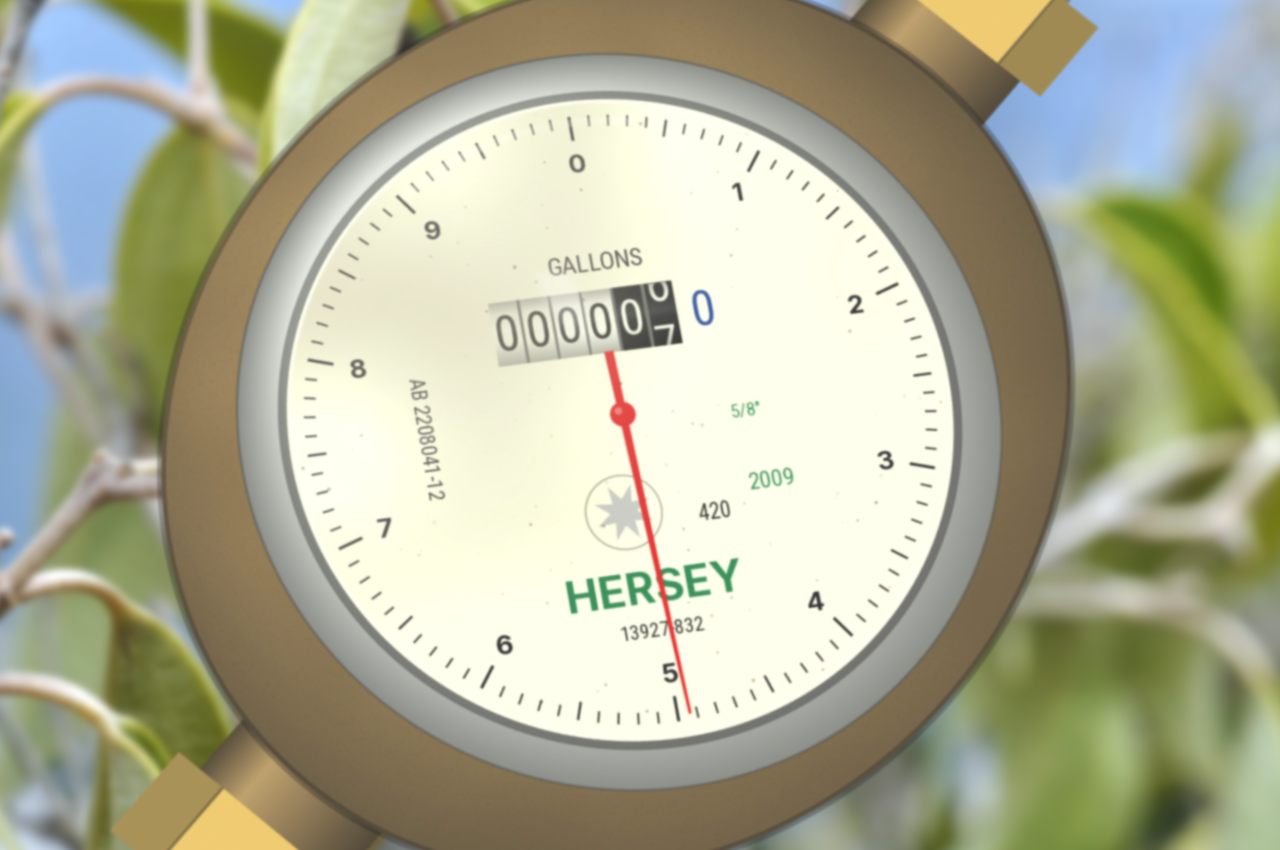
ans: {"value": 64.9, "unit": "gal"}
